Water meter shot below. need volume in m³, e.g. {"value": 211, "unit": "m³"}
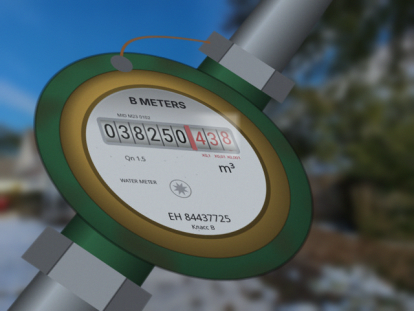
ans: {"value": 38250.438, "unit": "m³"}
